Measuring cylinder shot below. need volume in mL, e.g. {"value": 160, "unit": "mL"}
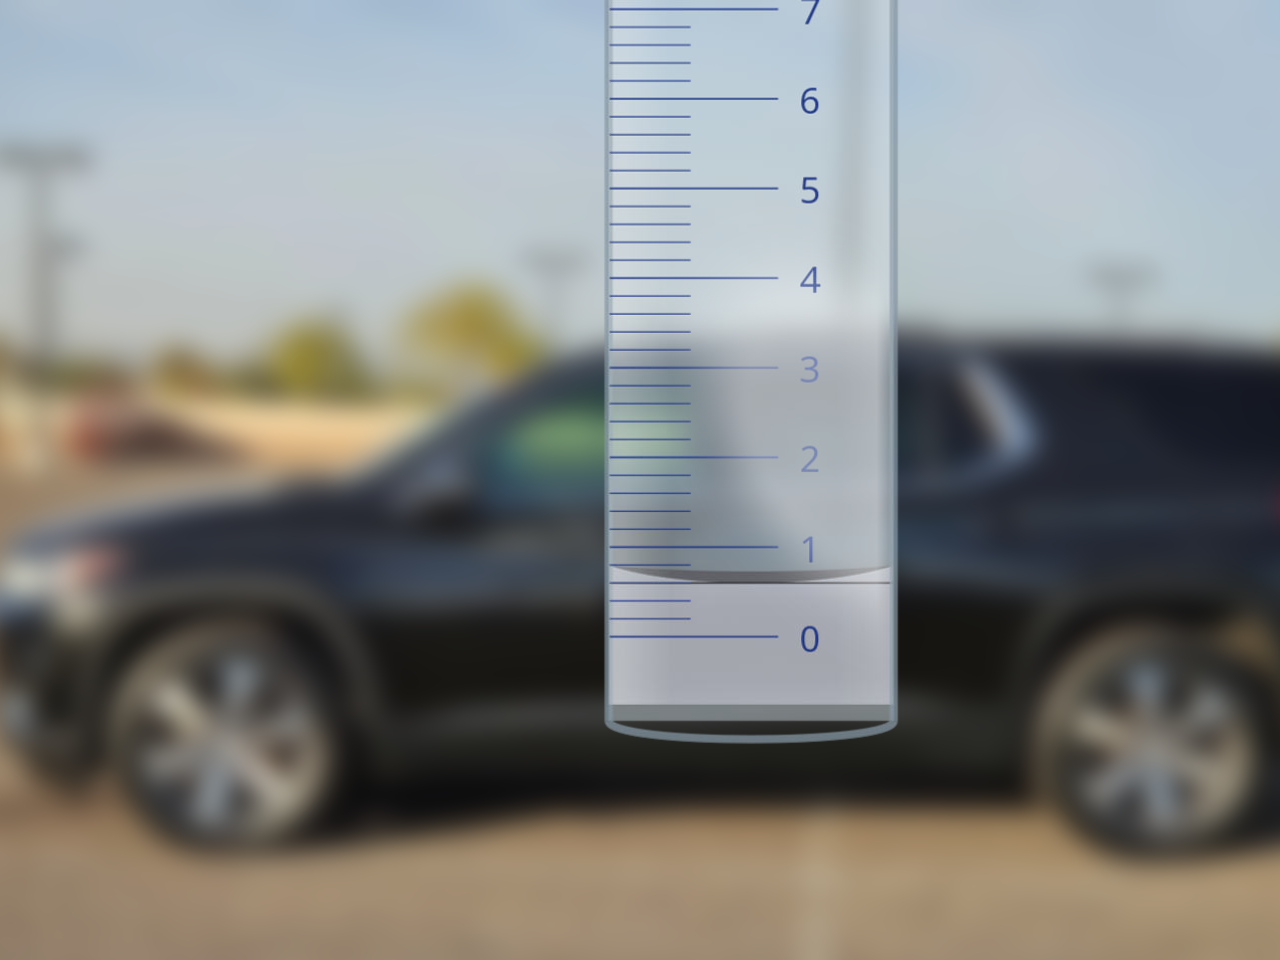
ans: {"value": 0.6, "unit": "mL"}
